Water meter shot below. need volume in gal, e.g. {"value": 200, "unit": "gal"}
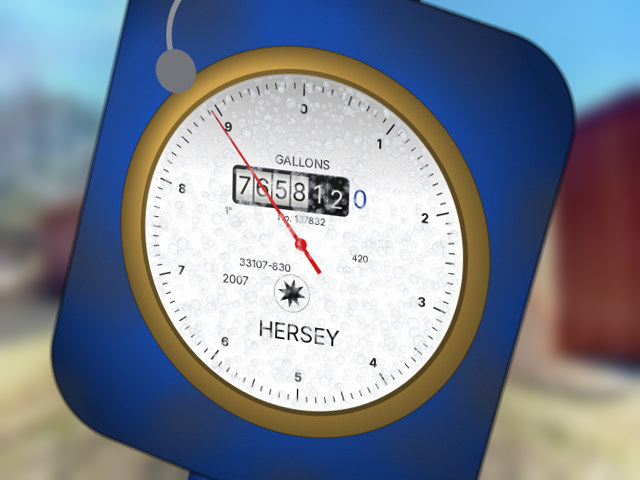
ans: {"value": 7658118.9, "unit": "gal"}
